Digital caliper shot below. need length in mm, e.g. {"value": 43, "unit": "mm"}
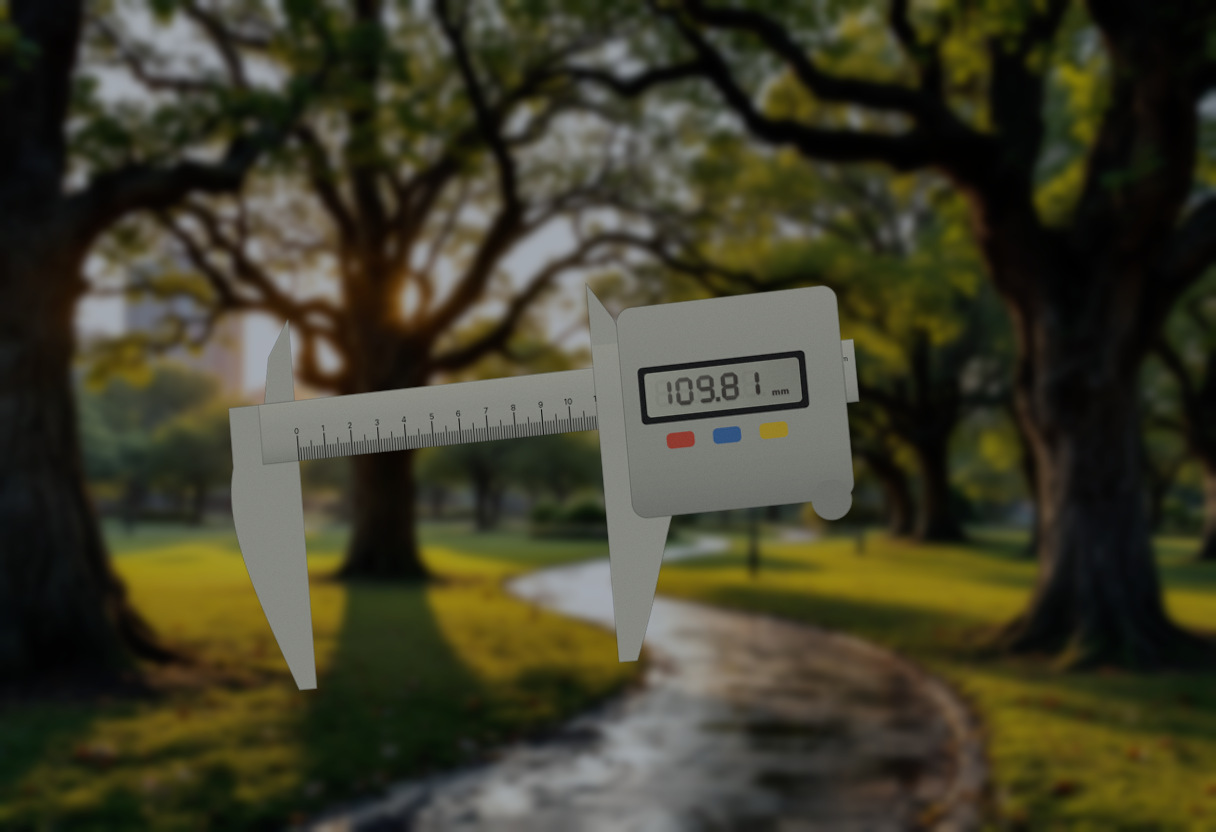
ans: {"value": 109.81, "unit": "mm"}
